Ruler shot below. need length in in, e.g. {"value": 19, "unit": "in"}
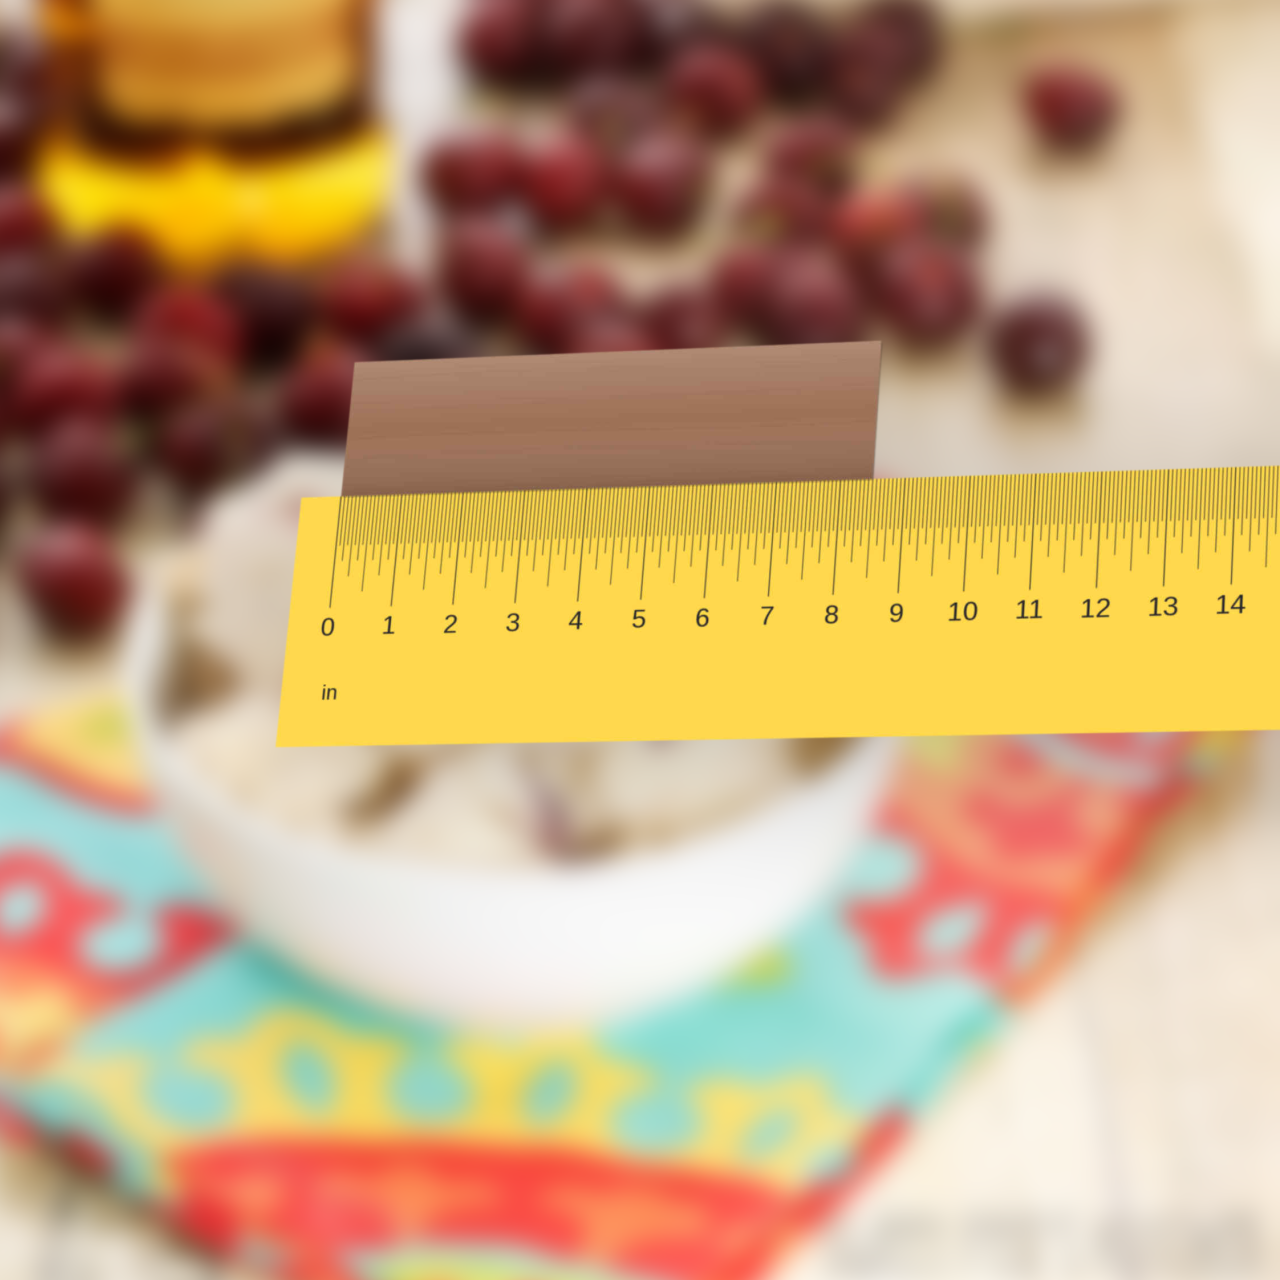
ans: {"value": 8.5, "unit": "in"}
